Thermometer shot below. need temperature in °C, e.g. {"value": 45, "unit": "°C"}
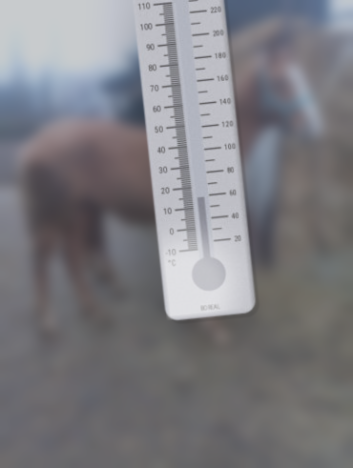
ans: {"value": 15, "unit": "°C"}
